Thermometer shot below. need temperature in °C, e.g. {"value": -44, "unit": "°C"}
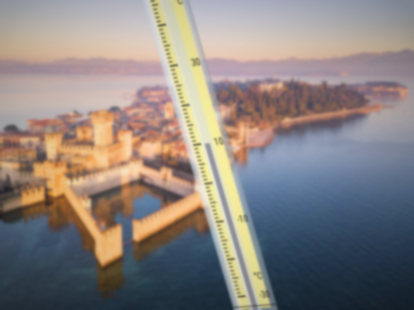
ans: {"value": 10, "unit": "°C"}
